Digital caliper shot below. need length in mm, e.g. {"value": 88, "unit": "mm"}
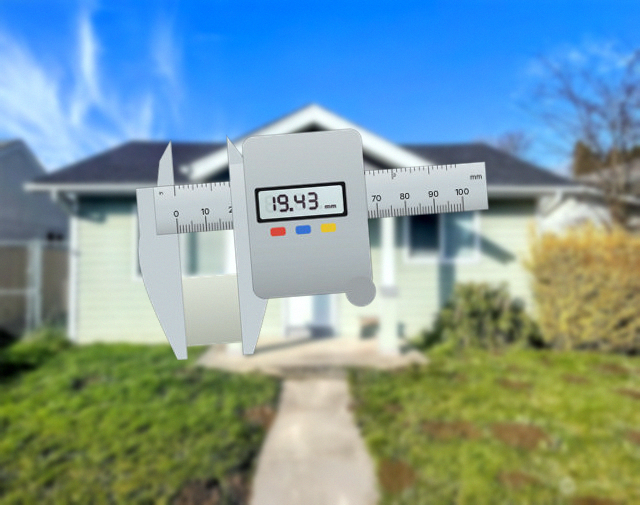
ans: {"value": 19.43, "unit": "mm"}
